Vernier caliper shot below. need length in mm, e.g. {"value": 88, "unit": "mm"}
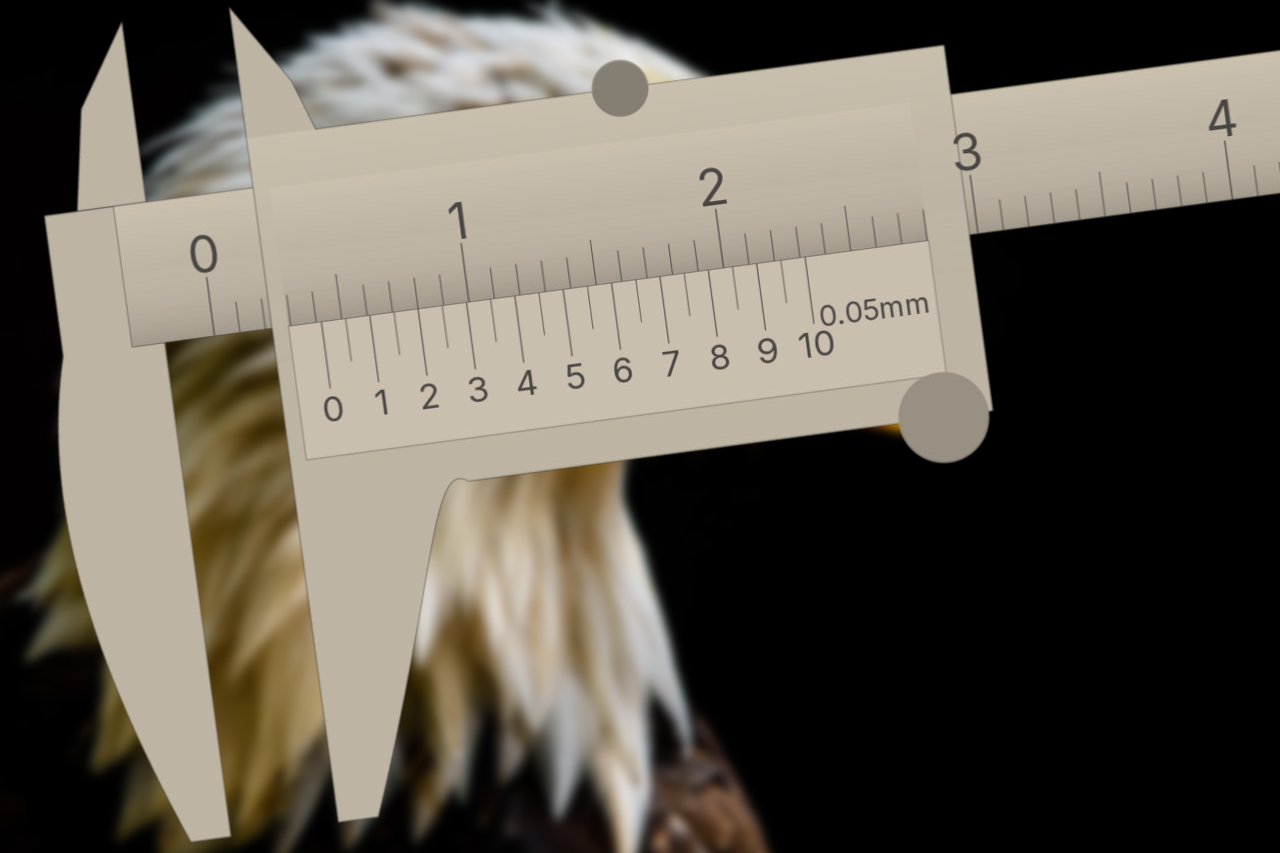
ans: {"value": 4.20, "unit": "mm"}
